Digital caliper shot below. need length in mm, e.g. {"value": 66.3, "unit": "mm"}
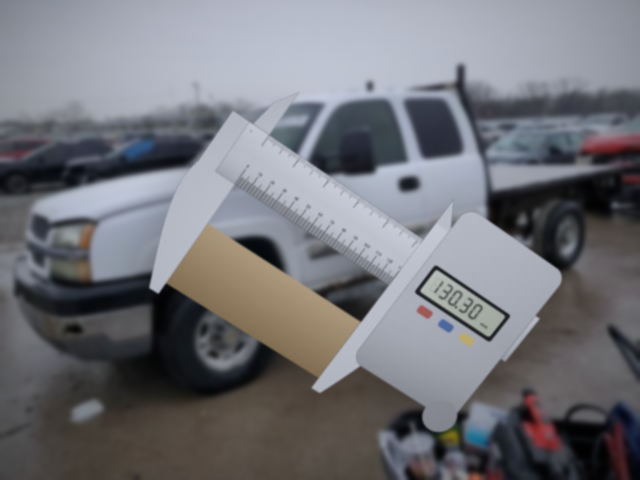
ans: {"value": 130.30, "unit": "mm"}
